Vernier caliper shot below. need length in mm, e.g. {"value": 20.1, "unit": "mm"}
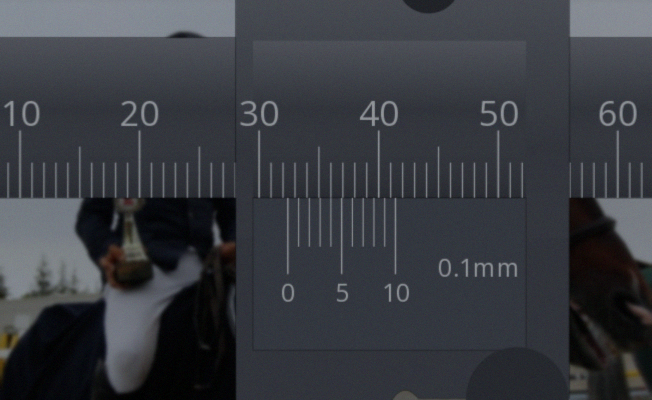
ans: {"value": 32.4, "unit": "mm"}
